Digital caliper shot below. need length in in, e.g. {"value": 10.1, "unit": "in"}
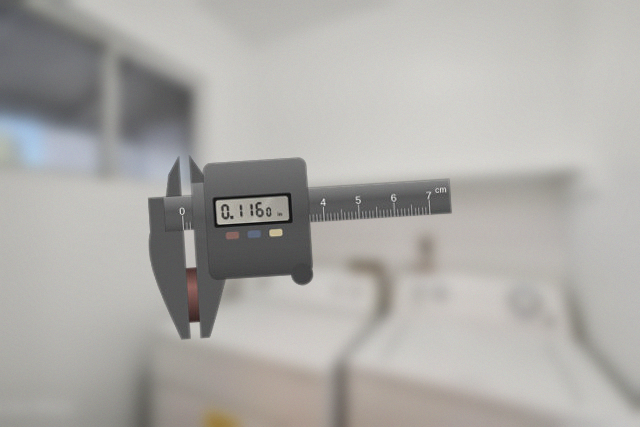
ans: {"value": 0.1160, "unit": "in"}
